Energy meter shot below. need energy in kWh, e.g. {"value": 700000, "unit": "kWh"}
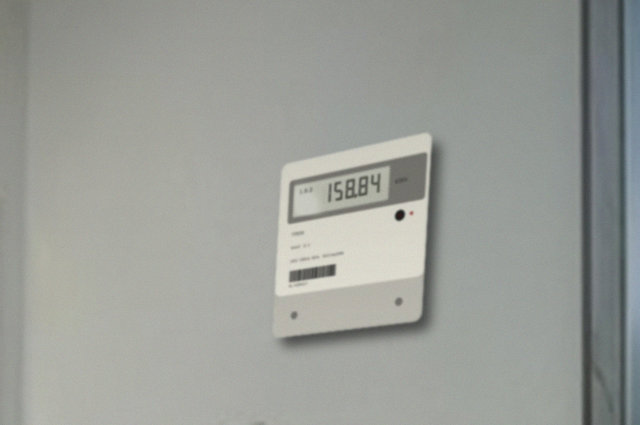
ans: {"value": 158.84, "unit": "kWh"}
